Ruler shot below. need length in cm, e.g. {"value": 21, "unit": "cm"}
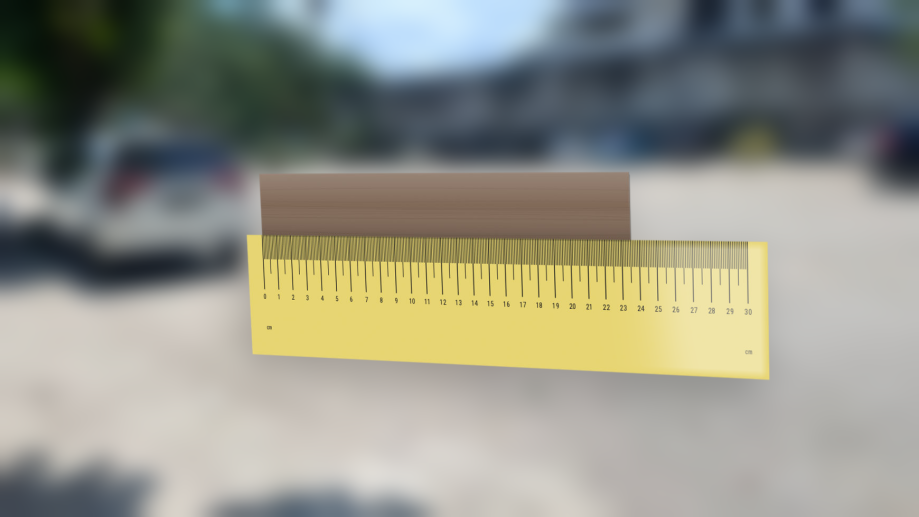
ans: {"value": 23.5, "unit": "cm"}
